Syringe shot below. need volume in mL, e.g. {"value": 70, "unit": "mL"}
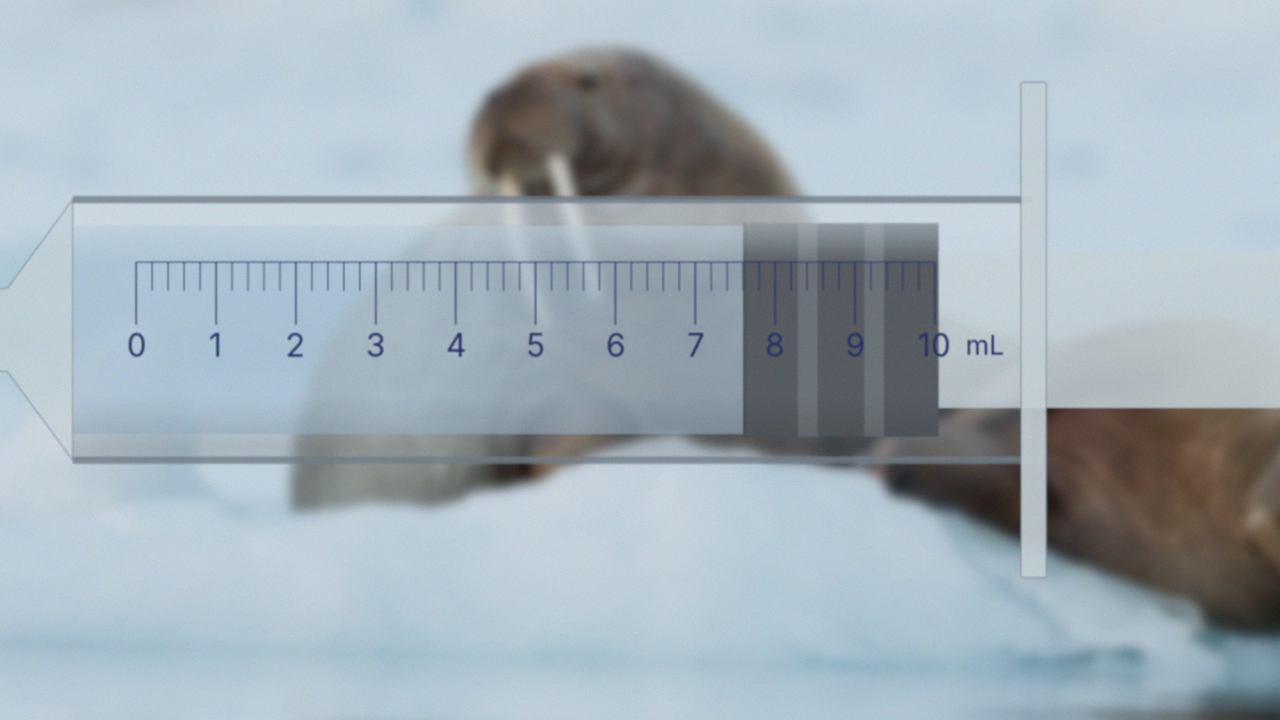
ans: {"value": 7.6, "unit": "mL"}
